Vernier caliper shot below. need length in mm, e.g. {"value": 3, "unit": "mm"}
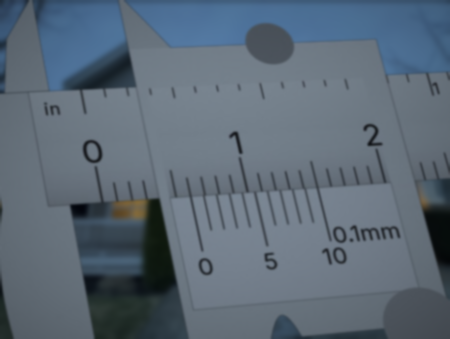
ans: {"value": 6.0, "unit": "mm"}
